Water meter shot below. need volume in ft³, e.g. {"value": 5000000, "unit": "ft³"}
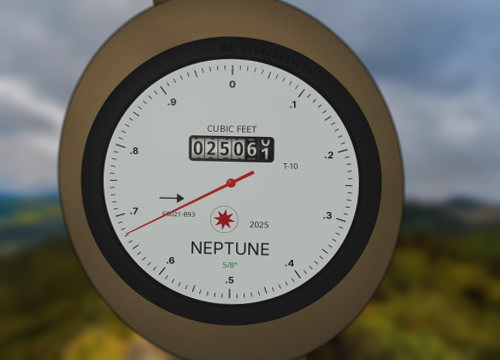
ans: {"value": 25060.67, "unit": "ft³"}
